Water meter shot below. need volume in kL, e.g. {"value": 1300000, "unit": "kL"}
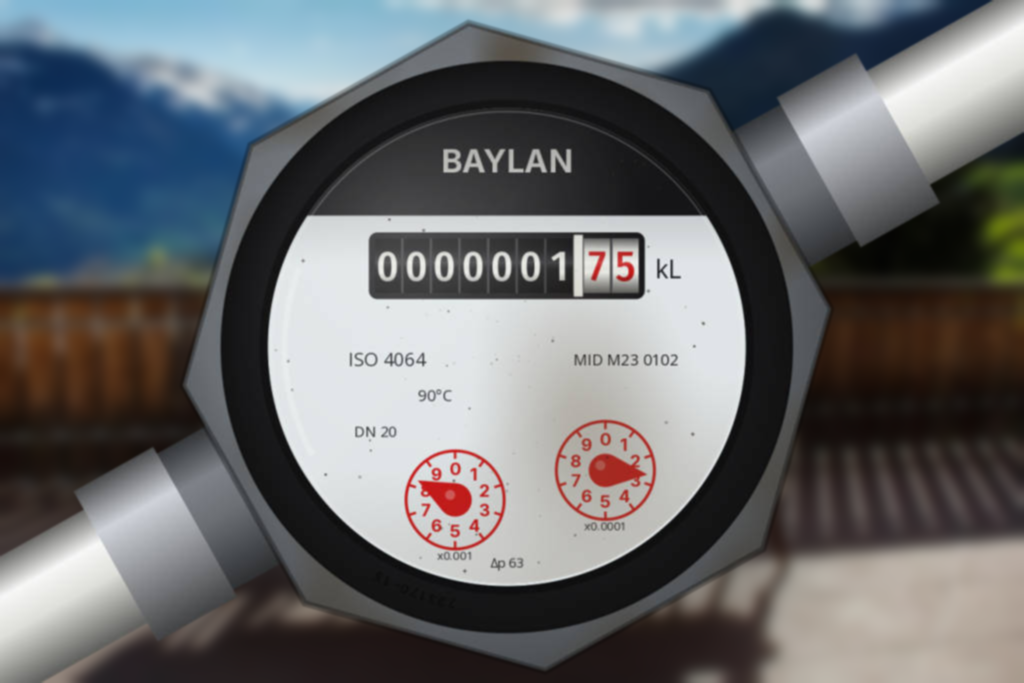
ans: {"value": 1.7582, "unit": "kL"}
